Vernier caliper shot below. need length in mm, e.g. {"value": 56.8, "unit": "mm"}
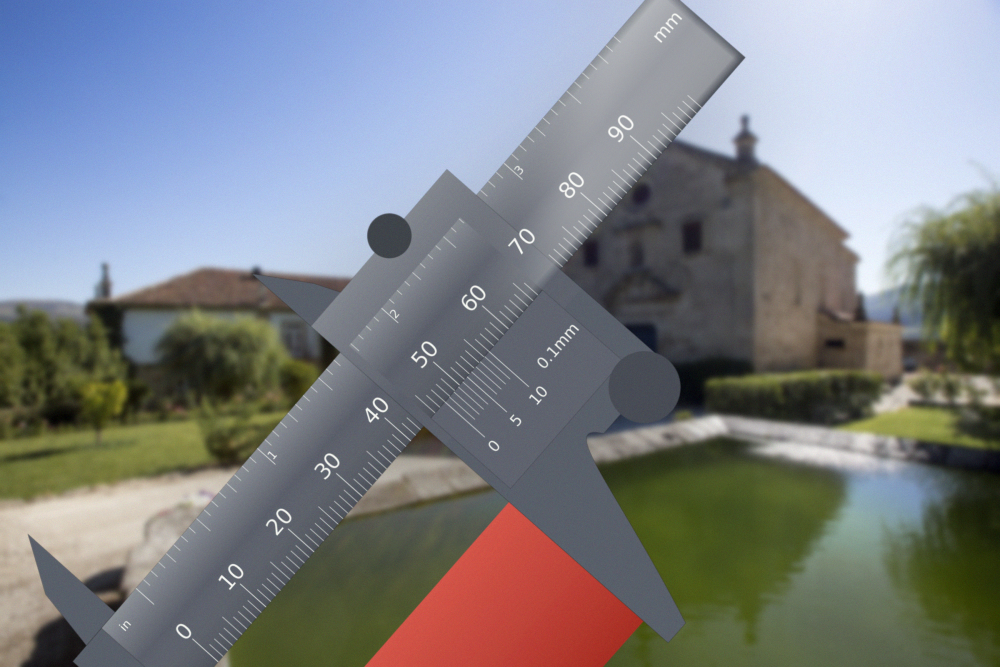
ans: {"value": 47.0, "unit": "mm"}
